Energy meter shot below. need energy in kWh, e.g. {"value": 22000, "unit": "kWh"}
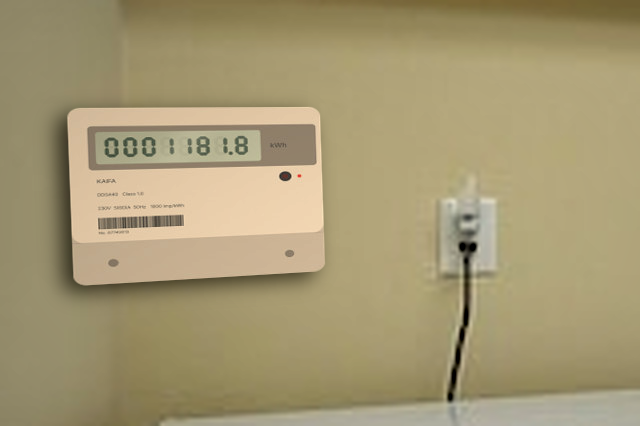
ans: {"value": 1181.8, "unit": "kWh"}
